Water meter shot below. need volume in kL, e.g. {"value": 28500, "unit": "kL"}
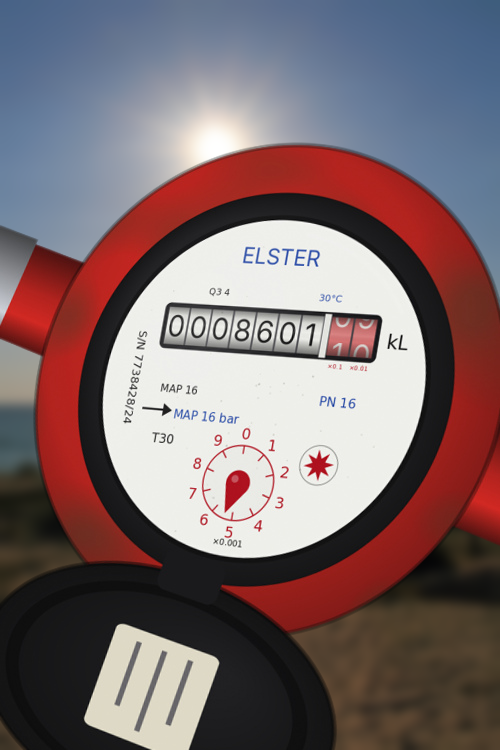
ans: {"value": 8601.095, "unit": "kL"}
